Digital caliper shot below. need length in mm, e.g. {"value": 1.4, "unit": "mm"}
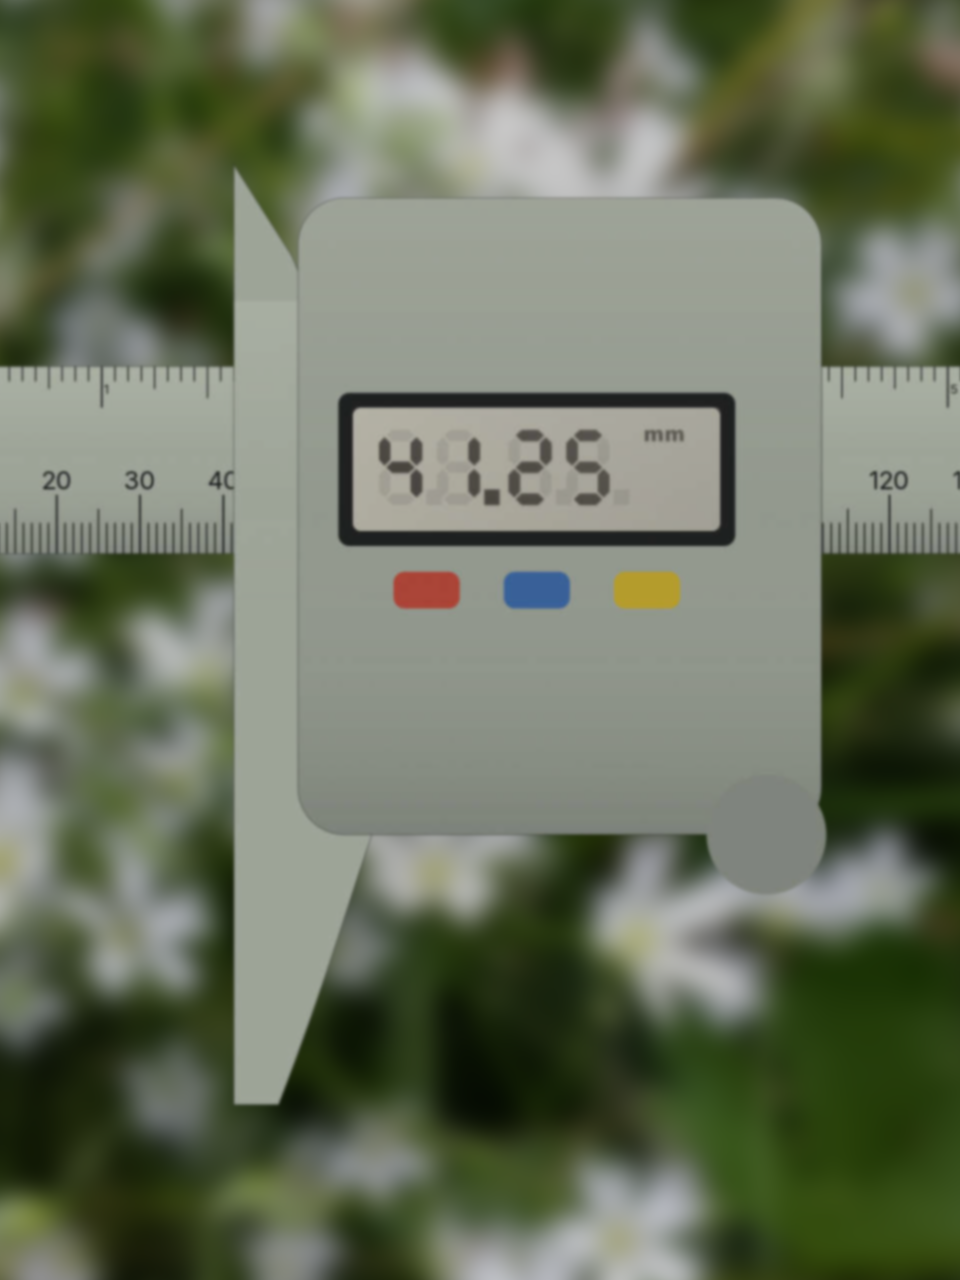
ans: {"value": 41.25, "unit": "mm"}
